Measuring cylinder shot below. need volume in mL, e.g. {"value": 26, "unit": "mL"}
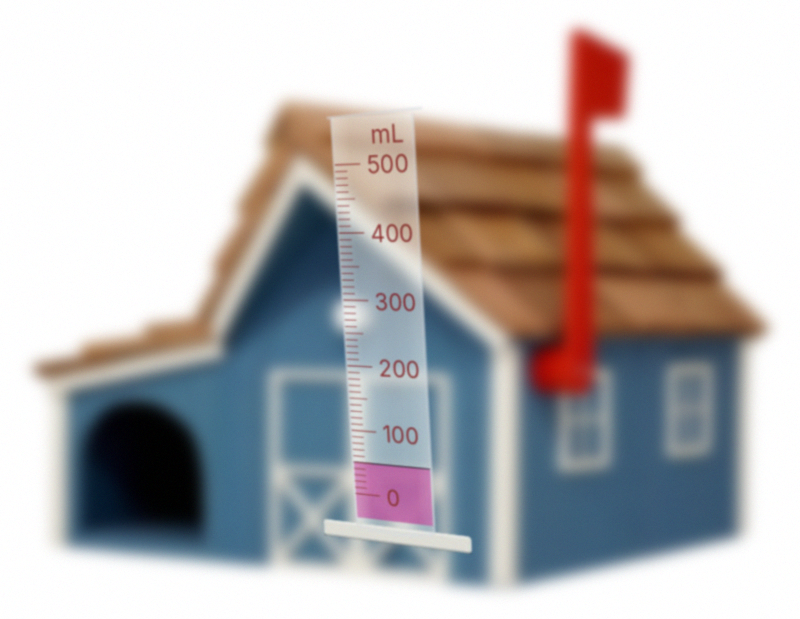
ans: {"value": 50, "unit": "mL"}
